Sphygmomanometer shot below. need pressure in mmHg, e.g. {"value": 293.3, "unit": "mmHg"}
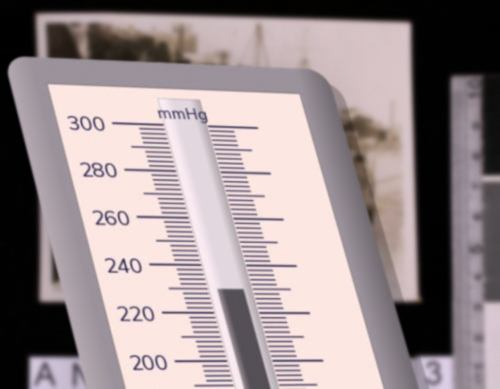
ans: {"value": 230, "unit": "mmHg"}
